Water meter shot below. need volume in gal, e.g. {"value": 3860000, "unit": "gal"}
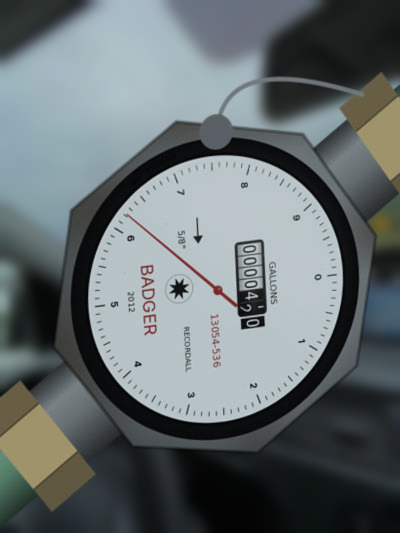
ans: {"value": 416.2, "unit": "gal"}
